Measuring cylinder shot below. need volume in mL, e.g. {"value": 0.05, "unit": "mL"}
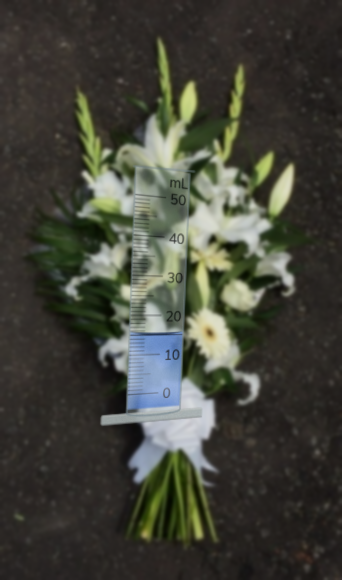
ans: {"value": 15, "unit": "mL"}
